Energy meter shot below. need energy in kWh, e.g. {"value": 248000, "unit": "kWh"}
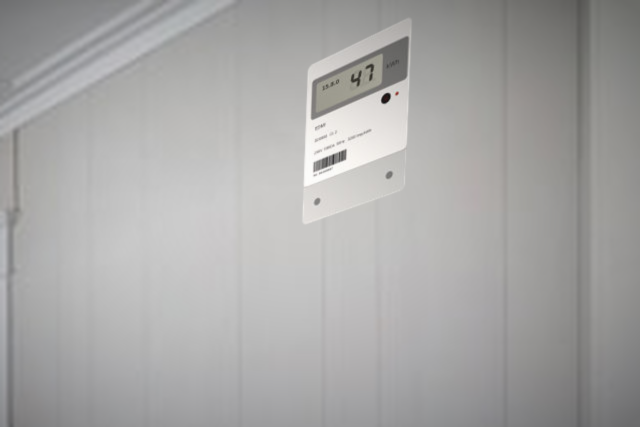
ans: {"value": 47, "unit": "kWh"}
